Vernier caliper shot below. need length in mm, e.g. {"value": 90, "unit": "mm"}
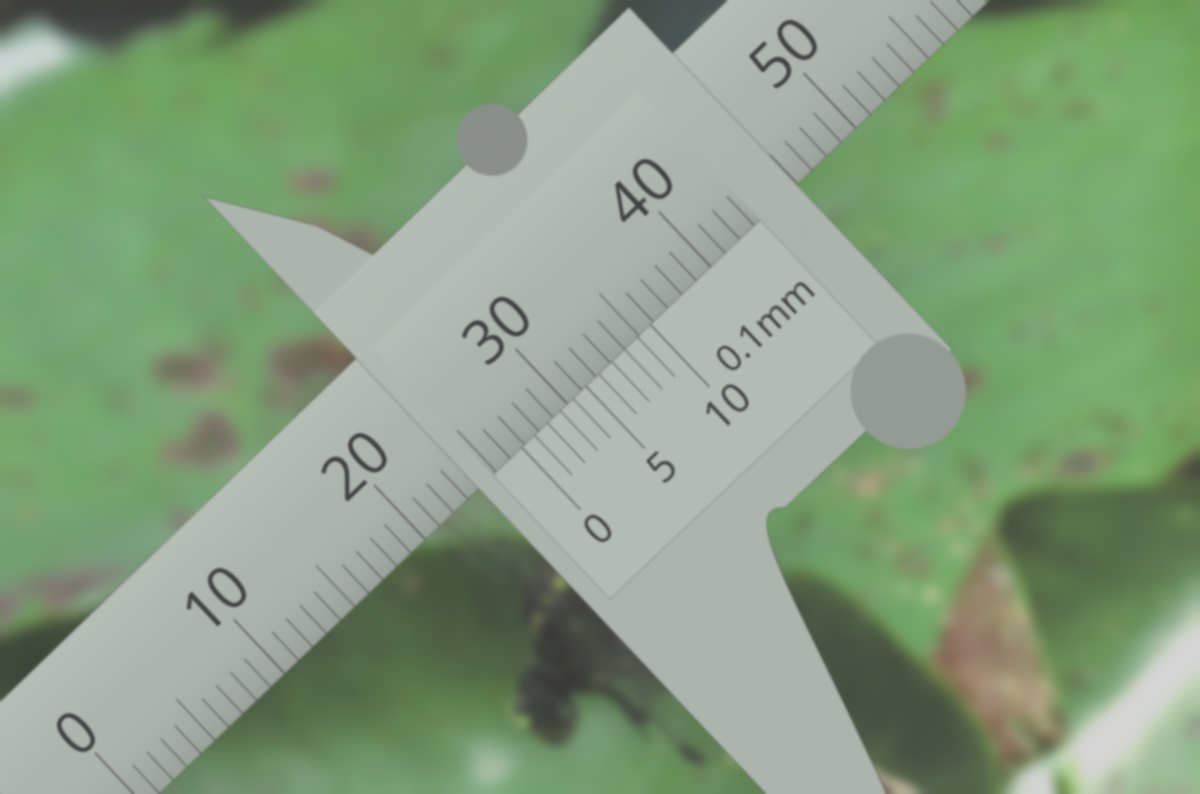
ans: {"value": 26.8, "unit": "mm"}
